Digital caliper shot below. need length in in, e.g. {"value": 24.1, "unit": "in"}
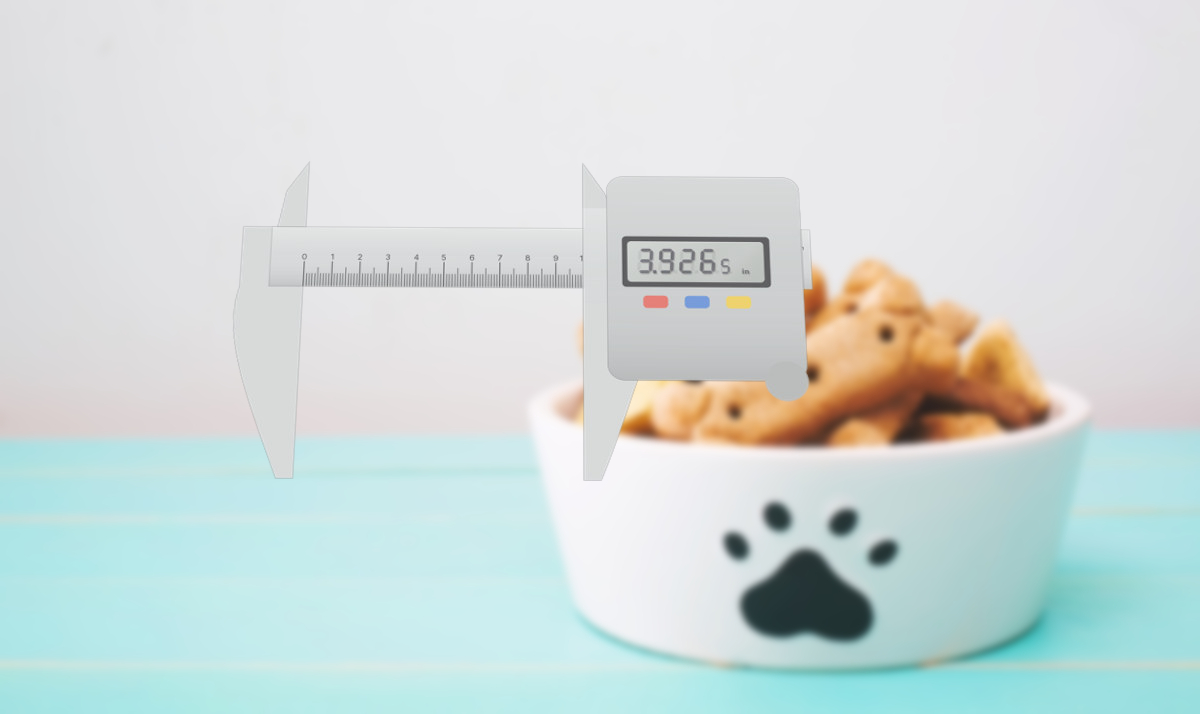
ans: {"value": 3.9265, "unit": "in"}
